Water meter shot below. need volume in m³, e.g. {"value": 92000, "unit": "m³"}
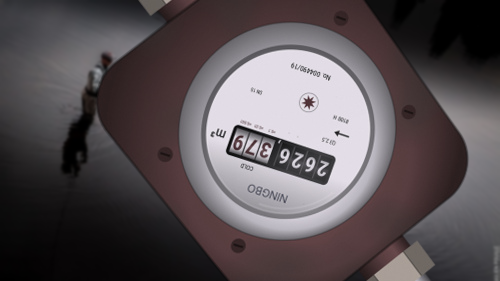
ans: {"value": 2626.379, "unit": "m³"}
